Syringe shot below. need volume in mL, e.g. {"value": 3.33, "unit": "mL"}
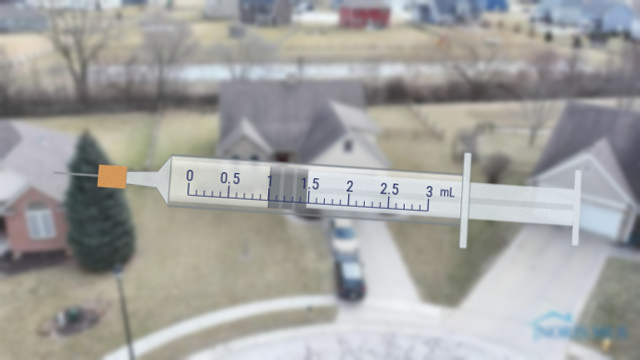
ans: {"value": 1, "unit": "mL"}
